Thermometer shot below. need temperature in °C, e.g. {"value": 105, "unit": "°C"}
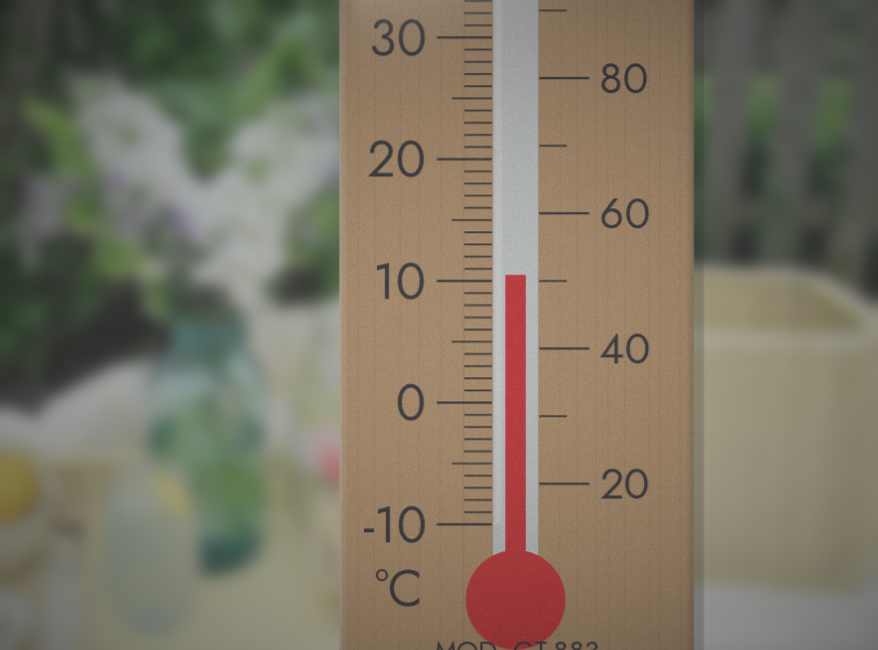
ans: {"value": 10.5, "unit": "°C"}
